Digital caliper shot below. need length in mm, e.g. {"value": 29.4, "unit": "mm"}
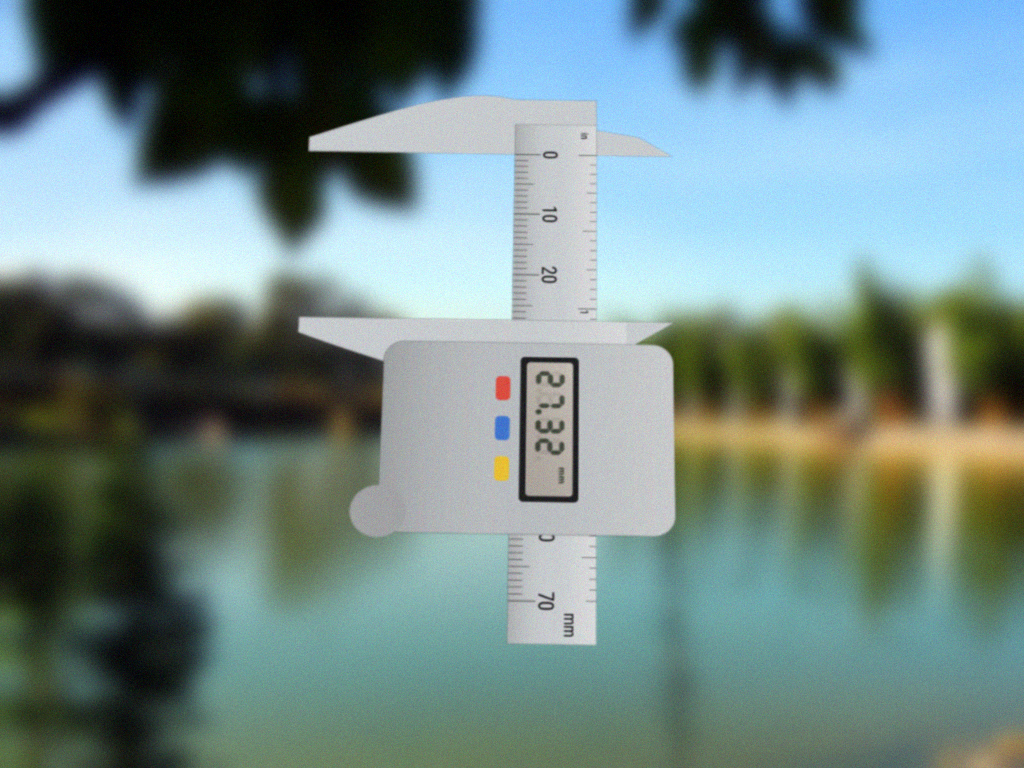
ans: {"value": 27.32, "unit": "mm"}
